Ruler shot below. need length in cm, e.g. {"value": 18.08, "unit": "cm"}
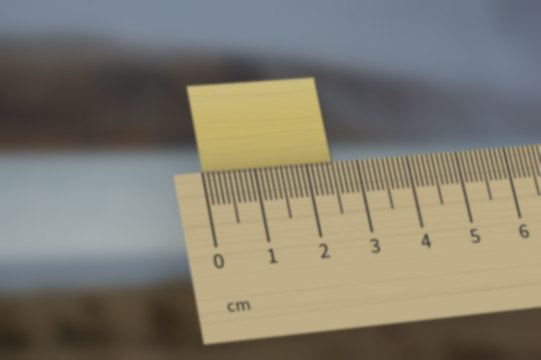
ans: {"value": 2.5, "unit": "cm"}
